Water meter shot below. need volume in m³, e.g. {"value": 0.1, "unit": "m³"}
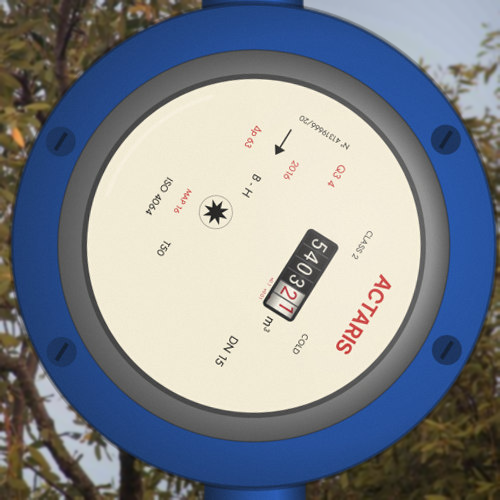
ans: {"value": 5403.21, "unit": "m³"}
